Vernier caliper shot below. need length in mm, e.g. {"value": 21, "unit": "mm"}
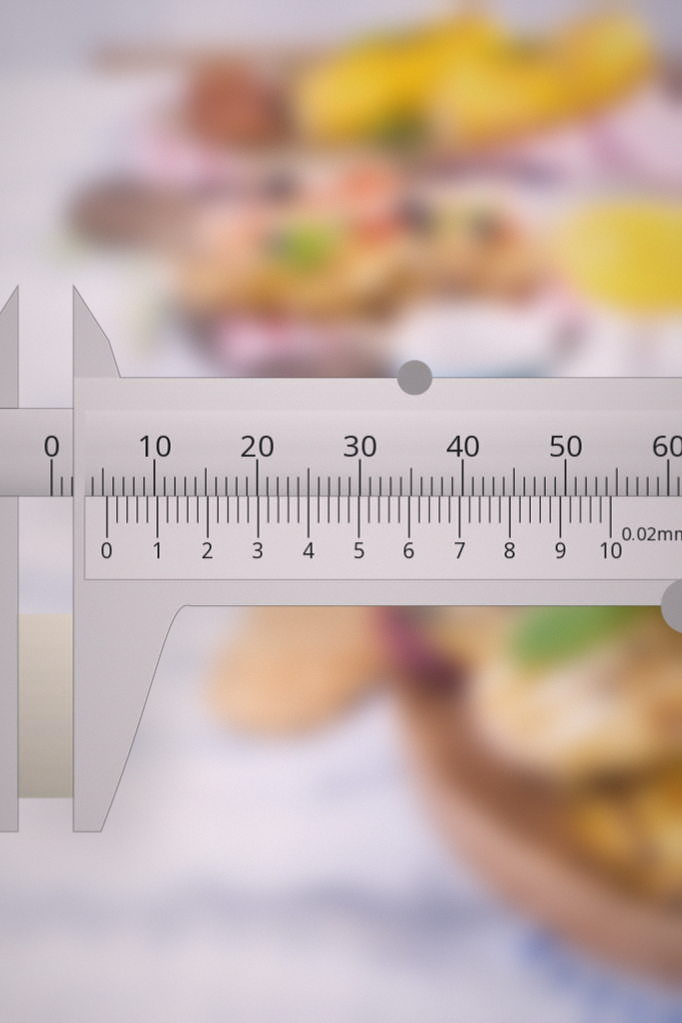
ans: {"value": 5.4, "unit": "mm"}
